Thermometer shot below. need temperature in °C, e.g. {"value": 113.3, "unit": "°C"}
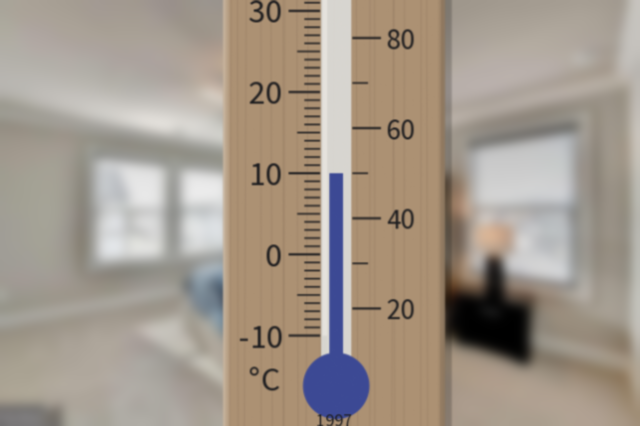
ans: {"value": 10, "unit": "°C"}
